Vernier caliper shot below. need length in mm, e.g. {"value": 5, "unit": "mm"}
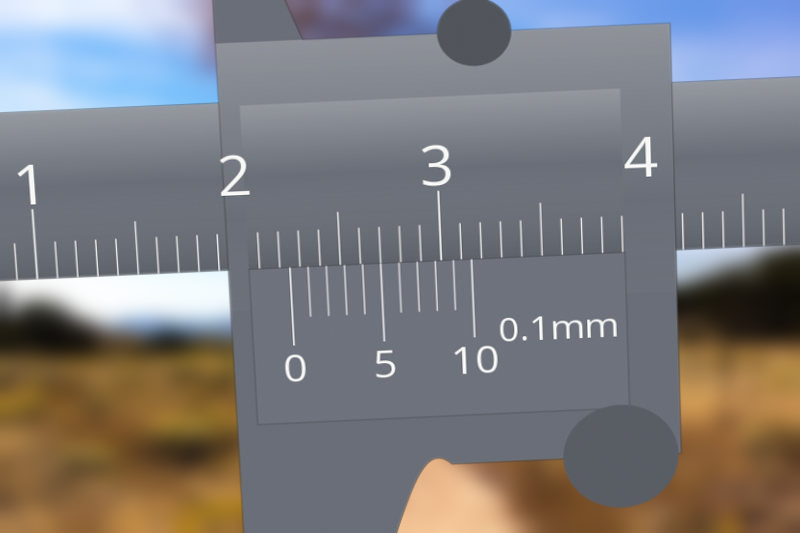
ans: {"value": 22.5, "unit": "mm"}
